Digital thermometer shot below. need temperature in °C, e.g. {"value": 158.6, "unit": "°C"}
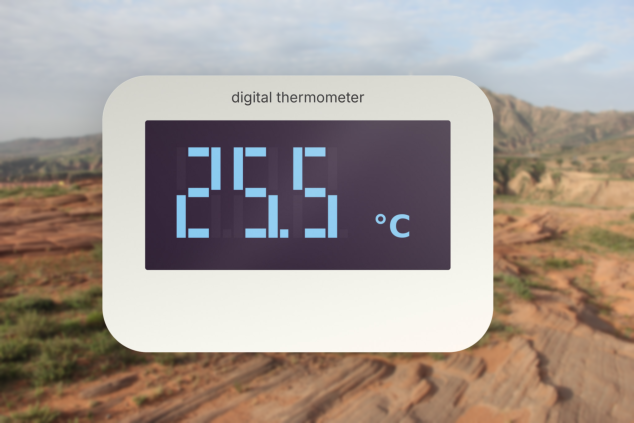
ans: {"value": 25.5, "unit": "°C"}
